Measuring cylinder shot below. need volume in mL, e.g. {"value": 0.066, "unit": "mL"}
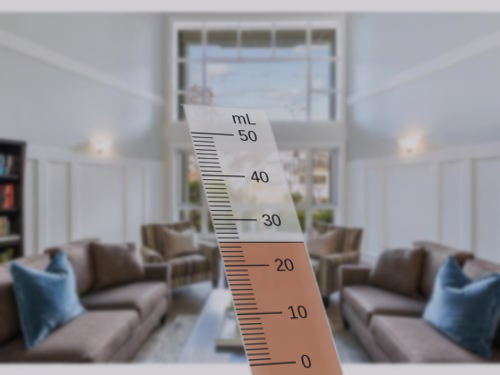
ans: {"value": 25, "unit": "mL"}
